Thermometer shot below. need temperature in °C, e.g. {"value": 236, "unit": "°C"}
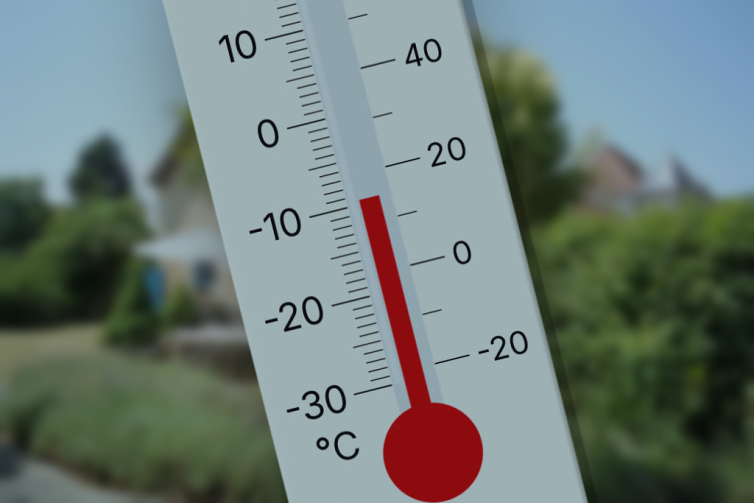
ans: {"value": -9.5, "unit": "°C"}
